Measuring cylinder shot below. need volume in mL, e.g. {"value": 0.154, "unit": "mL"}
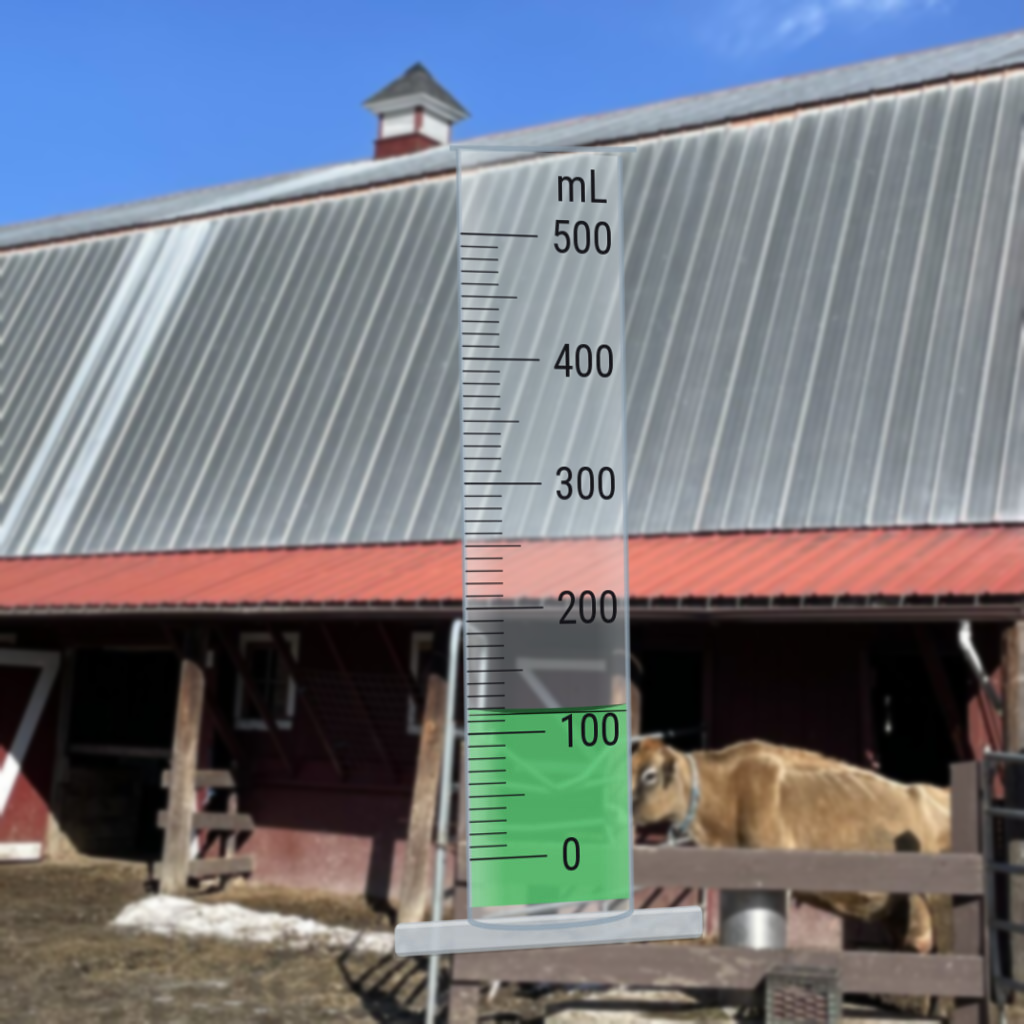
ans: {"value": 115, "unit": "mL"}
